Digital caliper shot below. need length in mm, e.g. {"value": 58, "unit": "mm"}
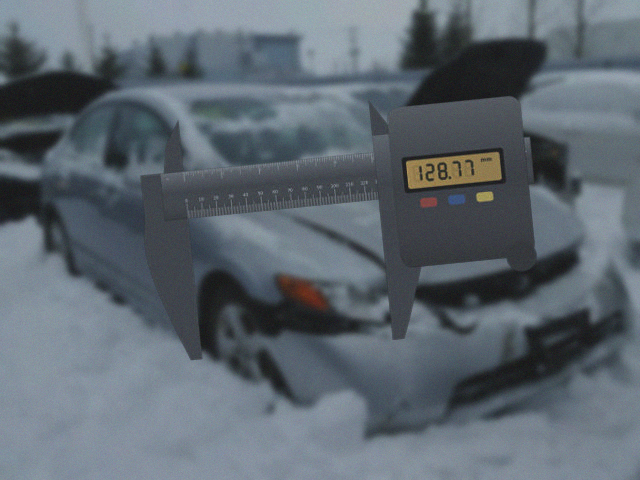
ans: {"value": 128.77, "unit": "mm"}
